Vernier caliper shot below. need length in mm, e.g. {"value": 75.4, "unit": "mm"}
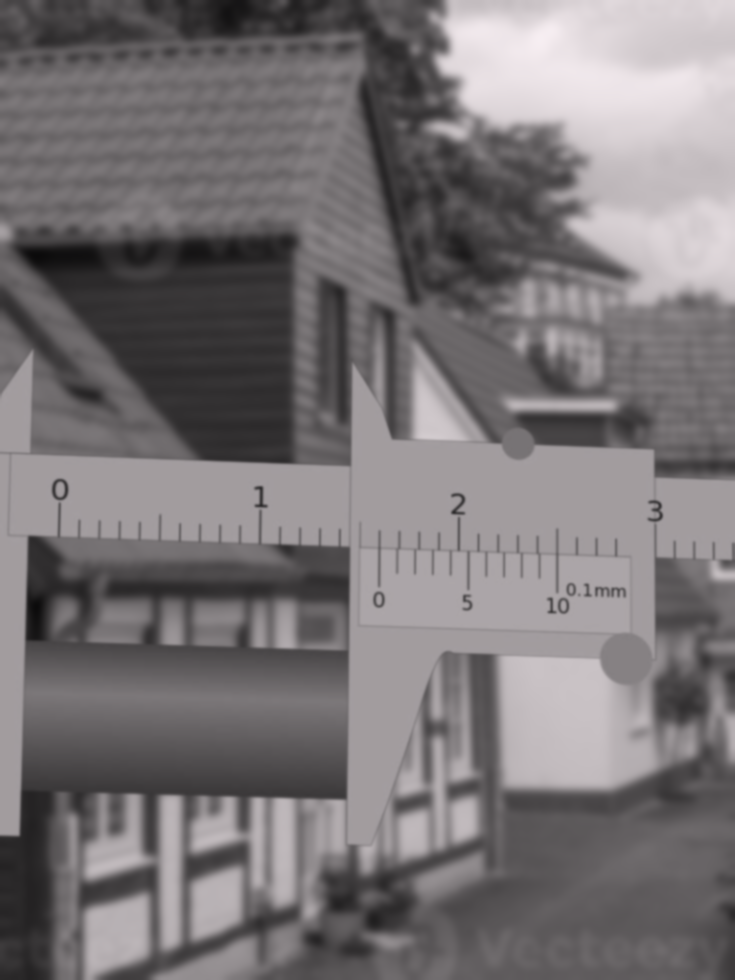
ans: {"value": 16.0, "unit": "mm"}
